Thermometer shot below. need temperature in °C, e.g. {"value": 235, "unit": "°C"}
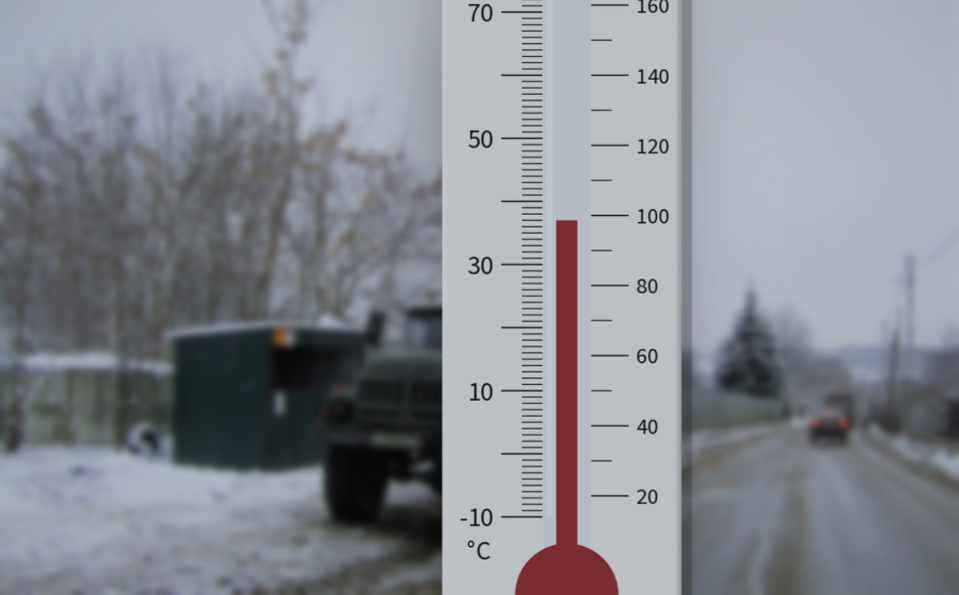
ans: {"value": 37, "unit": "°C"}
